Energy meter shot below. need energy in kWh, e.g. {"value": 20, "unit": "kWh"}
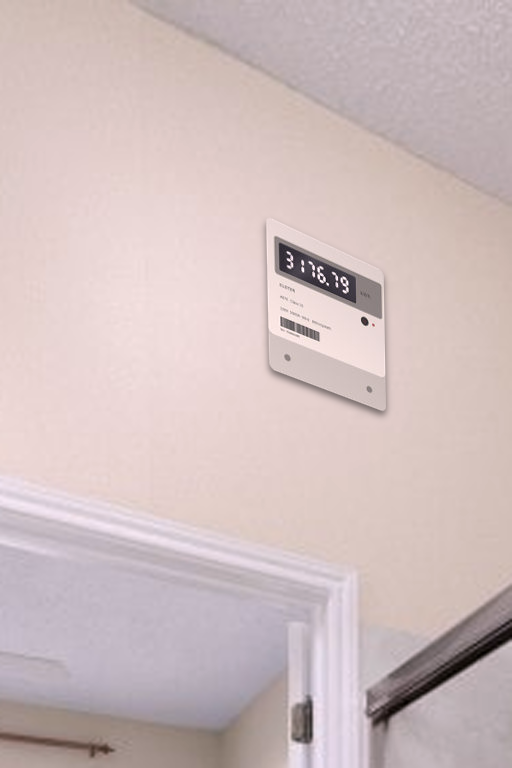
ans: {"value": 3176.79, "unit": "kWh"}
